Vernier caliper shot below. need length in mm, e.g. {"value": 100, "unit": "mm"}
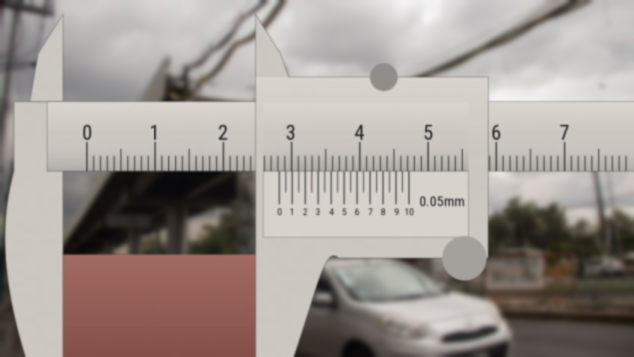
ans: {"value": 28.2, "unit": "mm"}
